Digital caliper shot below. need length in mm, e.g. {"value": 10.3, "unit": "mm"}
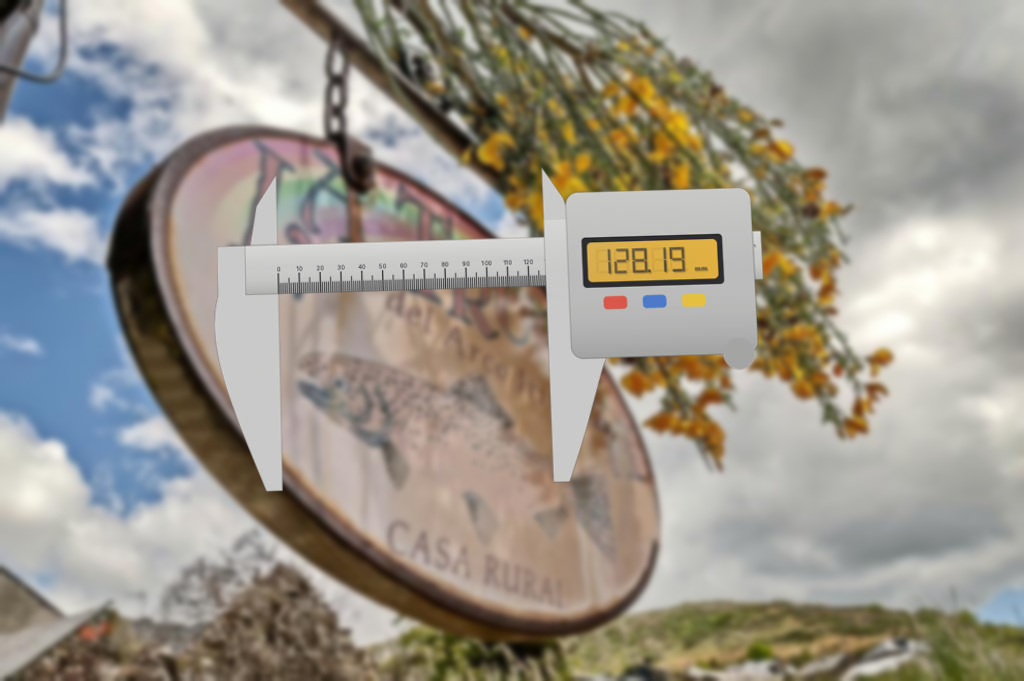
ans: {"value": 128.19, "unit": "mm"}
